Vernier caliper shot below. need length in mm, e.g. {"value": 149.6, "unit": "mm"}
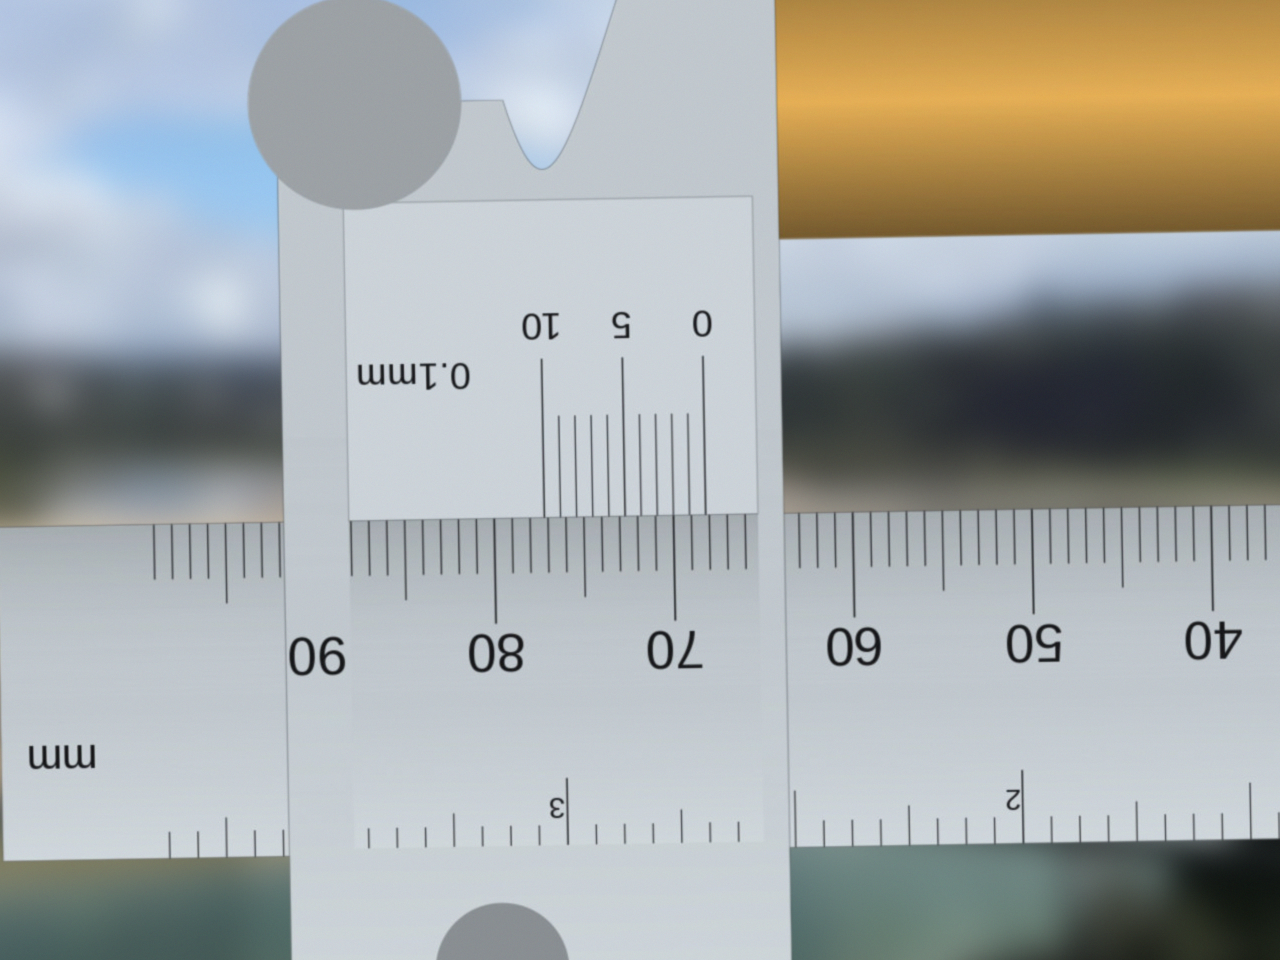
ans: {"value": 68.2, "unit": "mm"}
